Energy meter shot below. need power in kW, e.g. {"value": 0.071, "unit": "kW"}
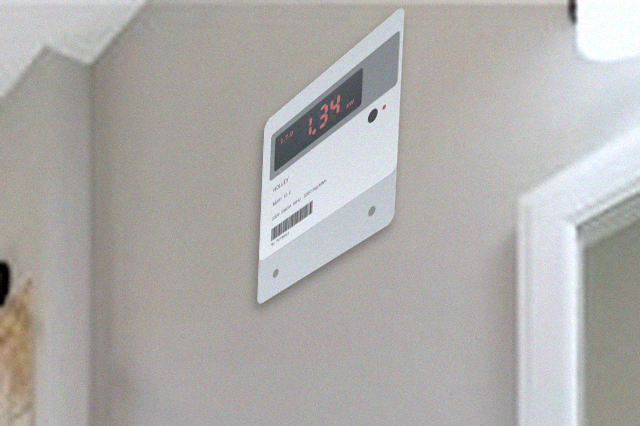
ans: {"value": 1.34, "unit": "kW"}
